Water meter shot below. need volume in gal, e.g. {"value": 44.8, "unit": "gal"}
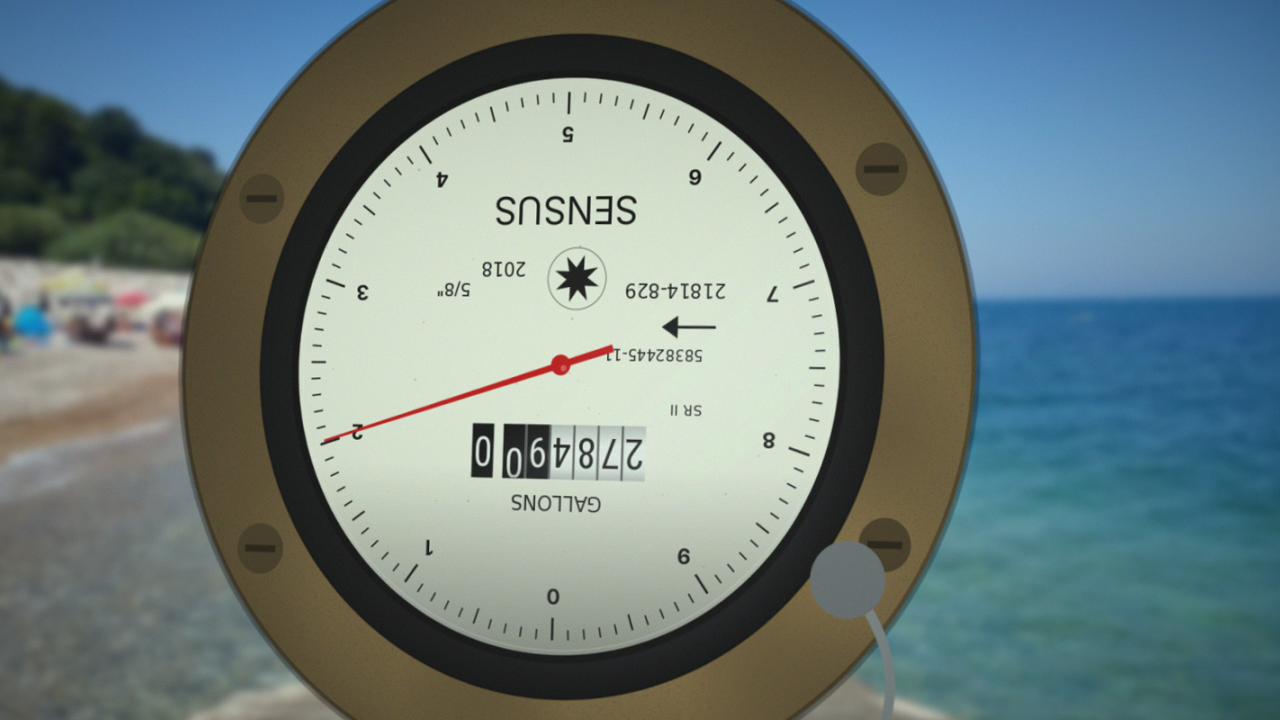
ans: {"value": 2784902.0, "unit": "gal"}
